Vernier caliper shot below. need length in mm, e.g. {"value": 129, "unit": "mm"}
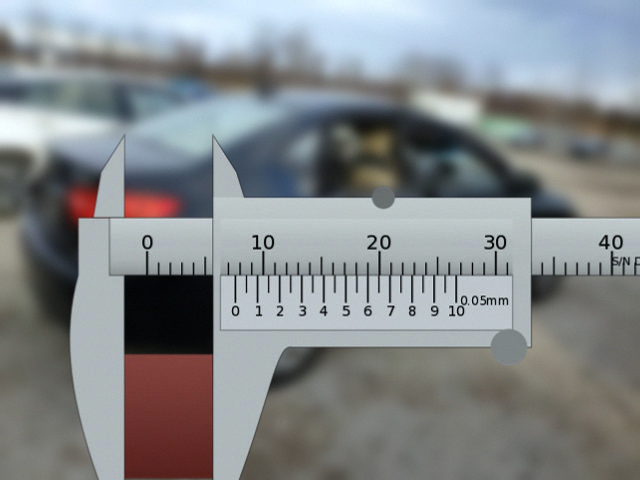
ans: {"value": 7.6, "unit": "mm"}
